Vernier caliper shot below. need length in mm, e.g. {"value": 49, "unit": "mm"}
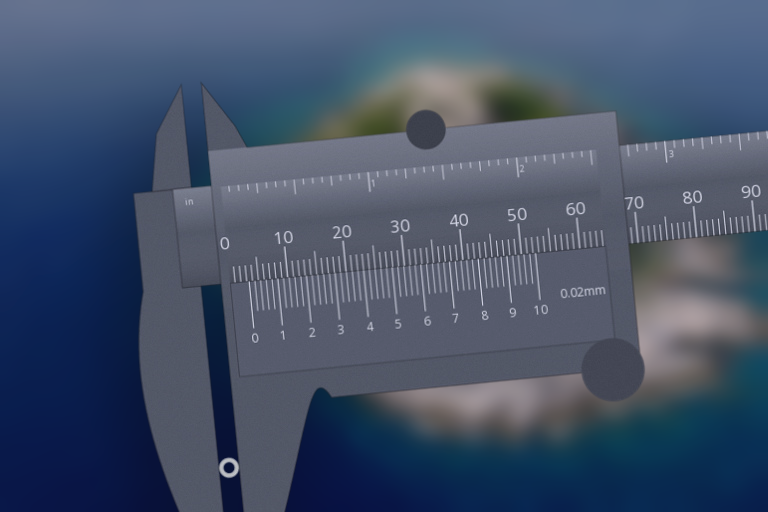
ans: {"value": 3.4, "unit": "mm"}
